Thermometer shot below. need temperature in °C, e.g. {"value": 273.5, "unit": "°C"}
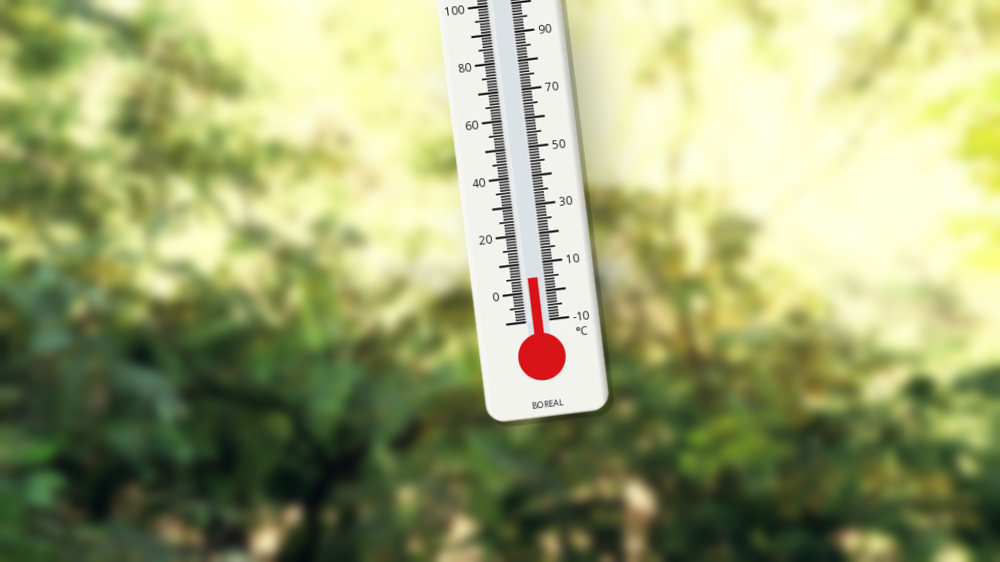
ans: {"value": 5, "unit": "°C"}
